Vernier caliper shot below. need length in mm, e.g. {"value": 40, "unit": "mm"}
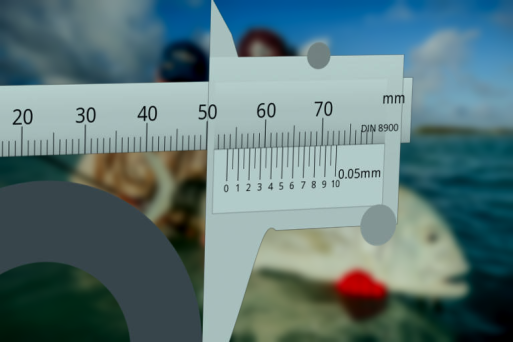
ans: {"value": 53.6, "unit": "mm"}
